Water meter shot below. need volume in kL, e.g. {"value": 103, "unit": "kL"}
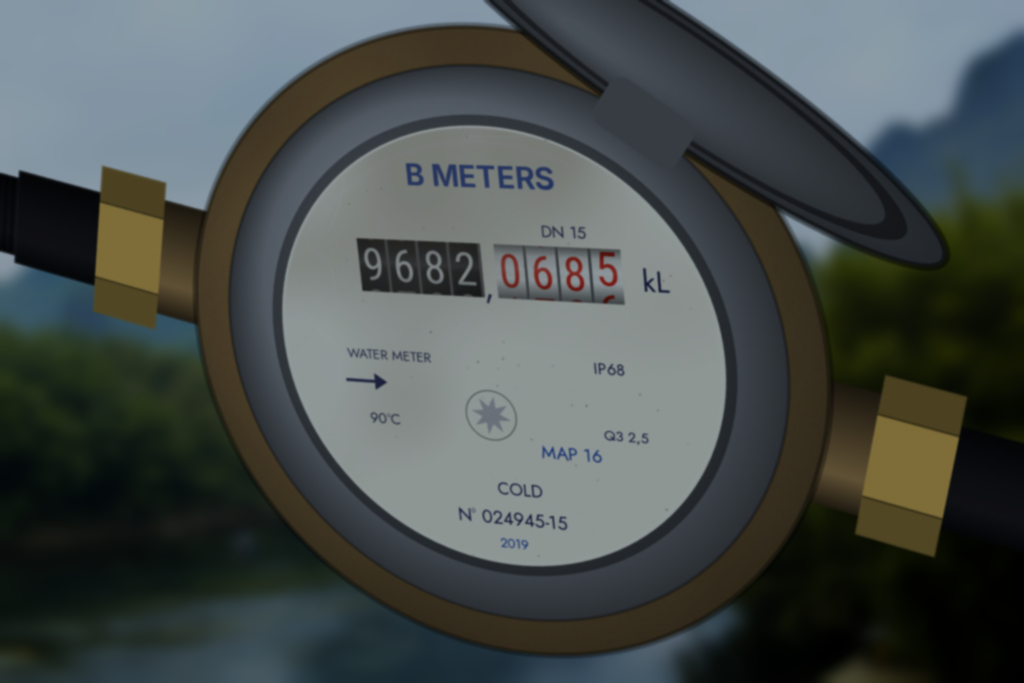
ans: {"value": 9682.0685, "unit": "kL"}
